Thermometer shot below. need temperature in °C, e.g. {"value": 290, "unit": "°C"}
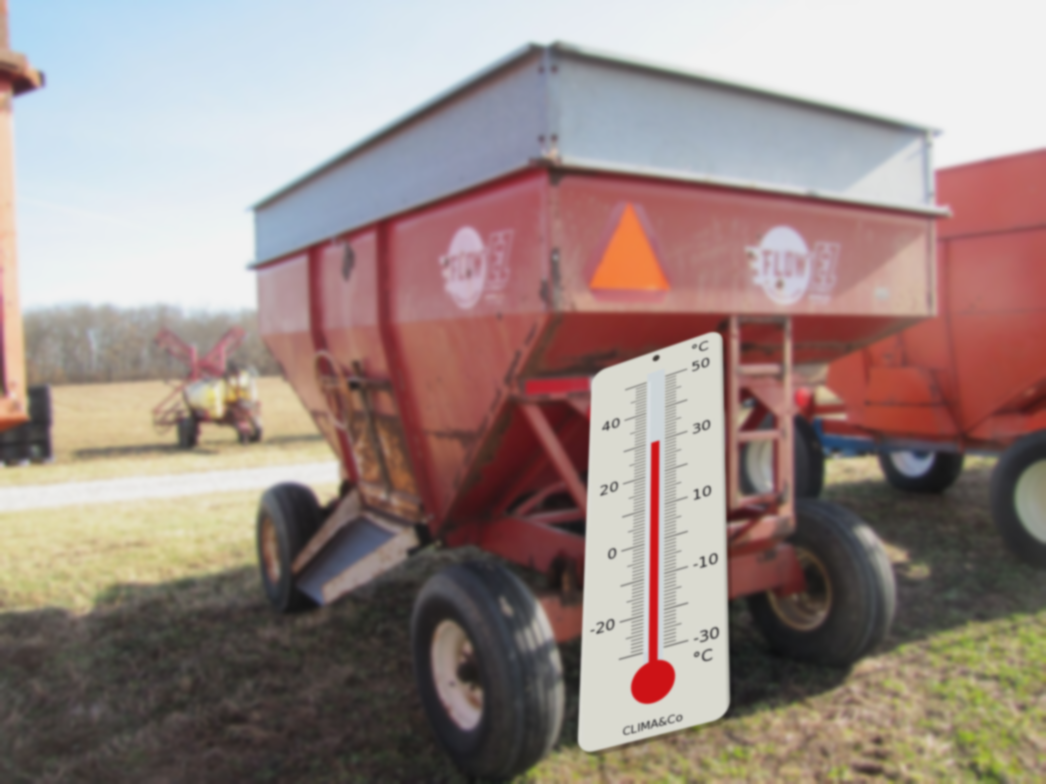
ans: {"value": 30, "unit": "°C"}
